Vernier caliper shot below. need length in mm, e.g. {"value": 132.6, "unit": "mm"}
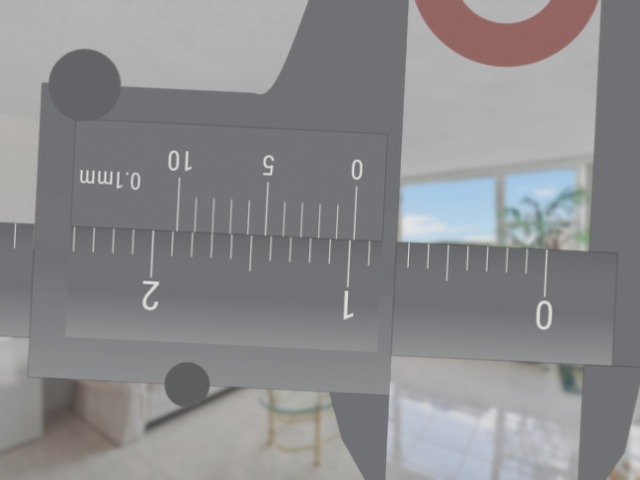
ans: {"value": 9.8, "unit": "mm"}
